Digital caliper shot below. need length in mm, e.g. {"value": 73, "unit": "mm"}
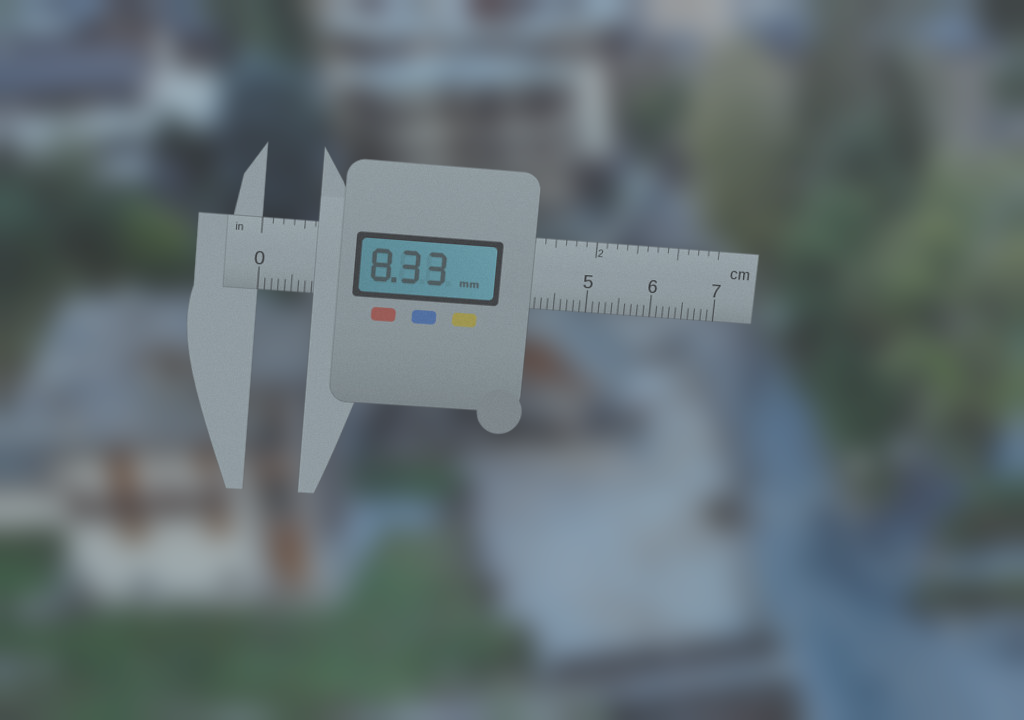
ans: {"value": 8.33, "unit": "mm"}
